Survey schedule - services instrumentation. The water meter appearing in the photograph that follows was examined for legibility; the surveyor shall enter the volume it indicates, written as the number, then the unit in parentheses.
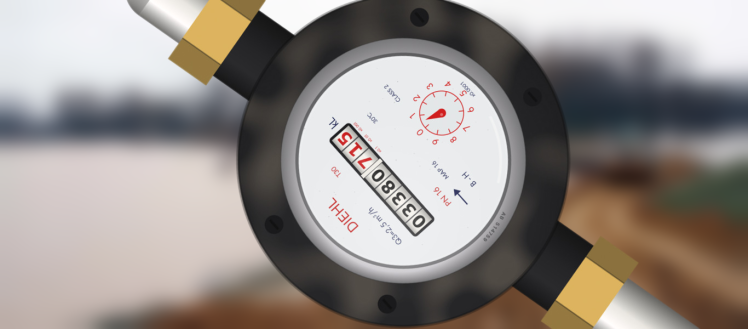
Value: 3380.7150 (kL)
